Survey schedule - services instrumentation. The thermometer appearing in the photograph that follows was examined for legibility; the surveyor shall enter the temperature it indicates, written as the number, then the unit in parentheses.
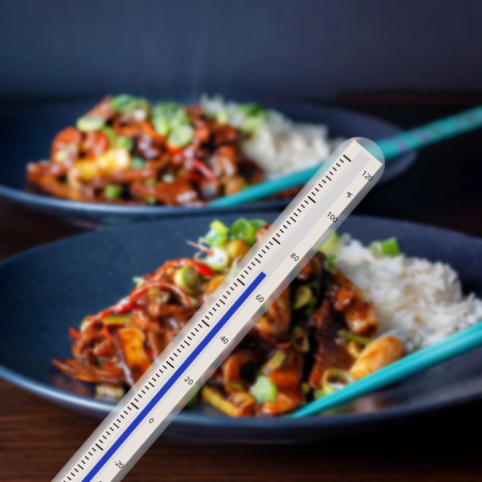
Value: 68 (°F)
